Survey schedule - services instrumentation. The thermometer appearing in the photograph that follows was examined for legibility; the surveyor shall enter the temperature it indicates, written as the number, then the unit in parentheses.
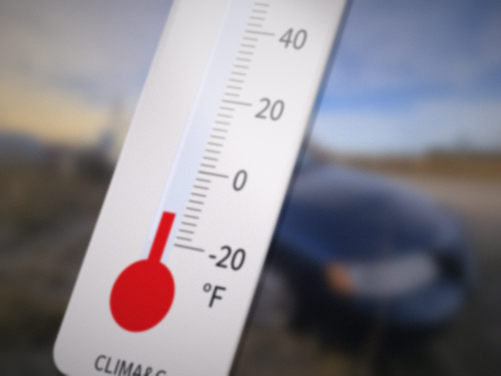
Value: -12 (°F)
